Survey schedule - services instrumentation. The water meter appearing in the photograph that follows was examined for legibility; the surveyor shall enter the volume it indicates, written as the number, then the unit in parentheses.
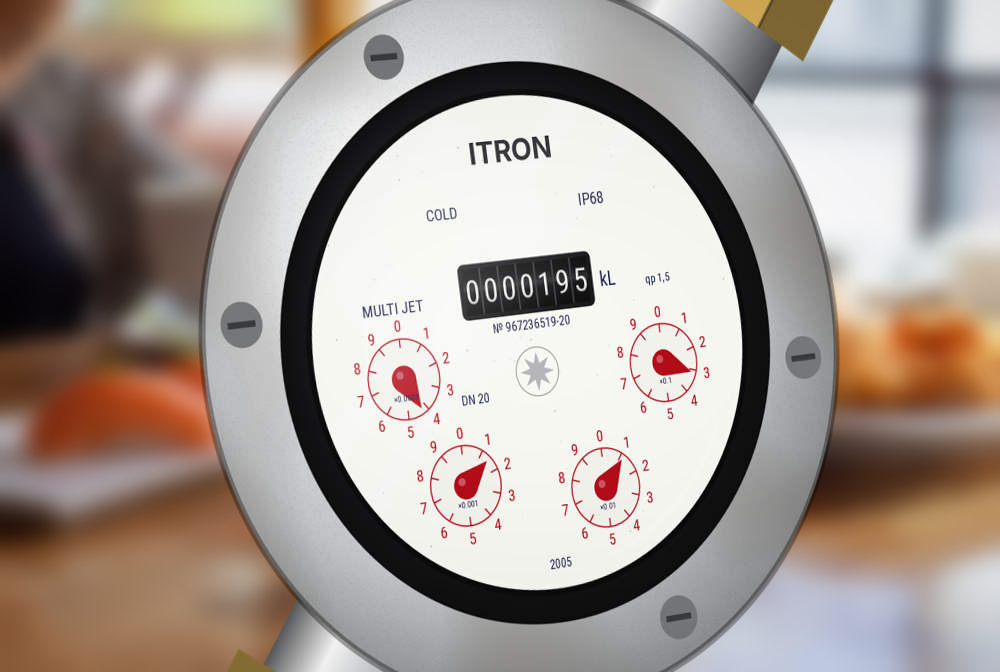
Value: 195.3114 (kL)
